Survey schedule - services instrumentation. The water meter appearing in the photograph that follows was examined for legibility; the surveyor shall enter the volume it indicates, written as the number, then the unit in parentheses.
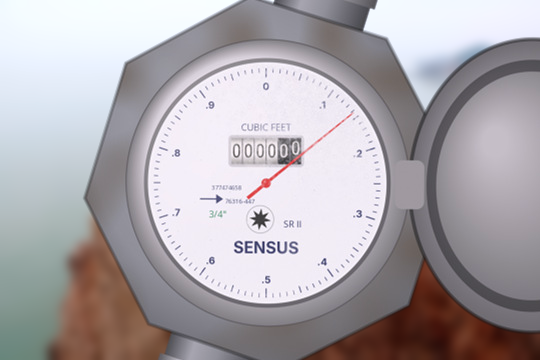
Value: 0.14 (ft³)
